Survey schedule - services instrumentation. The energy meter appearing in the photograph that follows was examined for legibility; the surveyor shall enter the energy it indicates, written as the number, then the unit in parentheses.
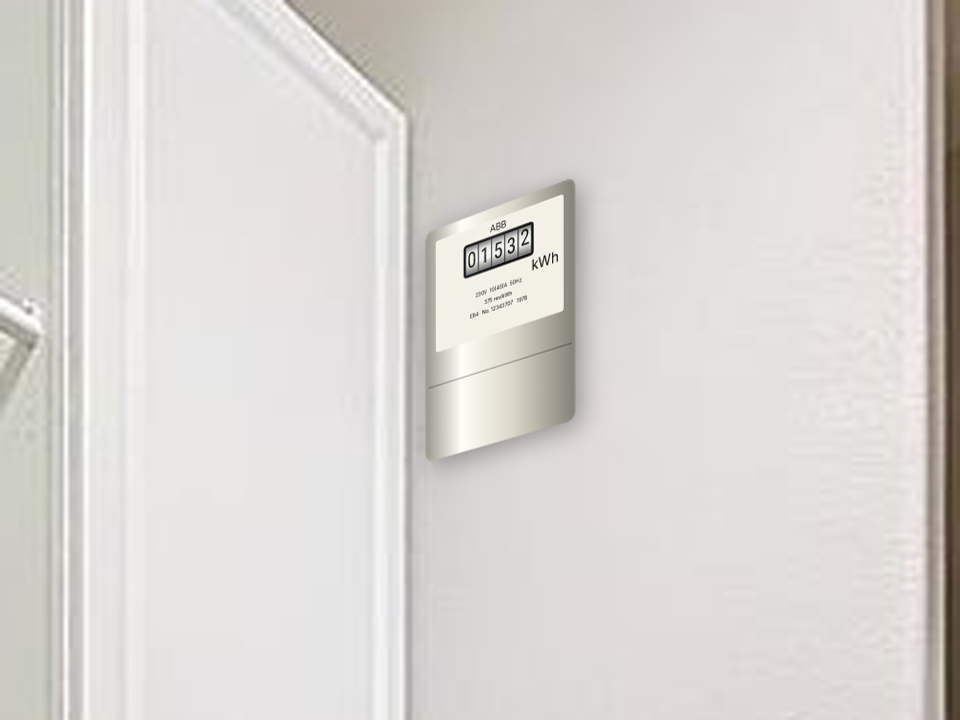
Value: 1532 (kWh)
